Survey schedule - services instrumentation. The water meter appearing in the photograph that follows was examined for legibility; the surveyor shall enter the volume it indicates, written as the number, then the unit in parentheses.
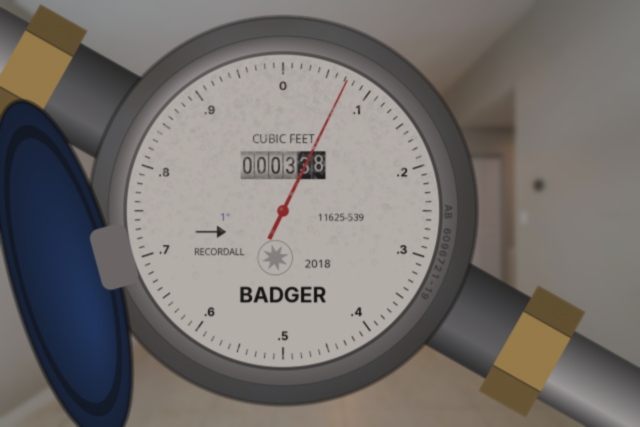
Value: 338.07 (ft³)
